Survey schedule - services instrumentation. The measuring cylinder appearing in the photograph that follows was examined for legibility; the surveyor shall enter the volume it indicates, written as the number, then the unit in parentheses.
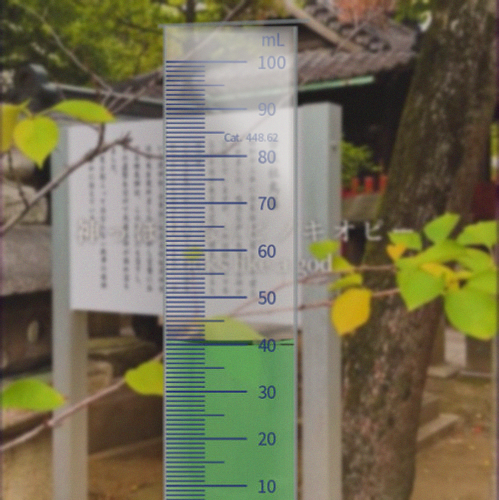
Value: 40 (mL)
